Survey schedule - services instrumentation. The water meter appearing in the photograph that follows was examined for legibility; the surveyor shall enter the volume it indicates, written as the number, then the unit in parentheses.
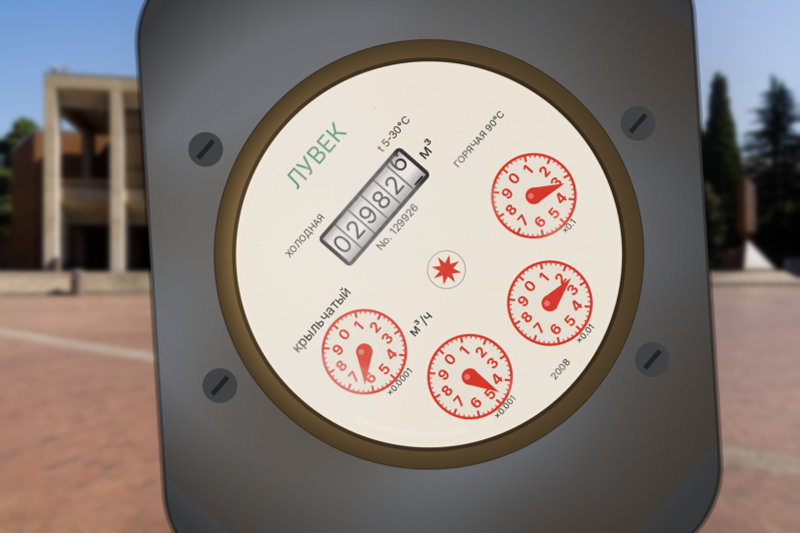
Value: 29826.3246 (m³)
